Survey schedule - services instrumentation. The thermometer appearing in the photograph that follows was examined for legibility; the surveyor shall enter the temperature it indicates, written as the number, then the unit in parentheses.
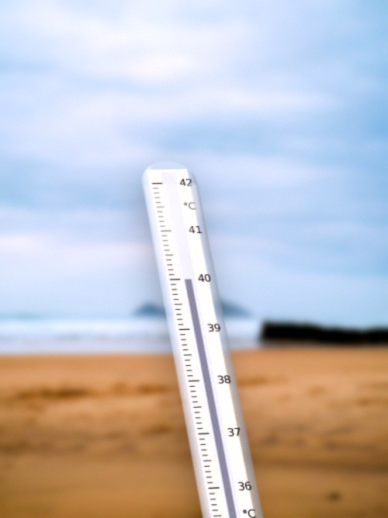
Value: 40 (°C)
